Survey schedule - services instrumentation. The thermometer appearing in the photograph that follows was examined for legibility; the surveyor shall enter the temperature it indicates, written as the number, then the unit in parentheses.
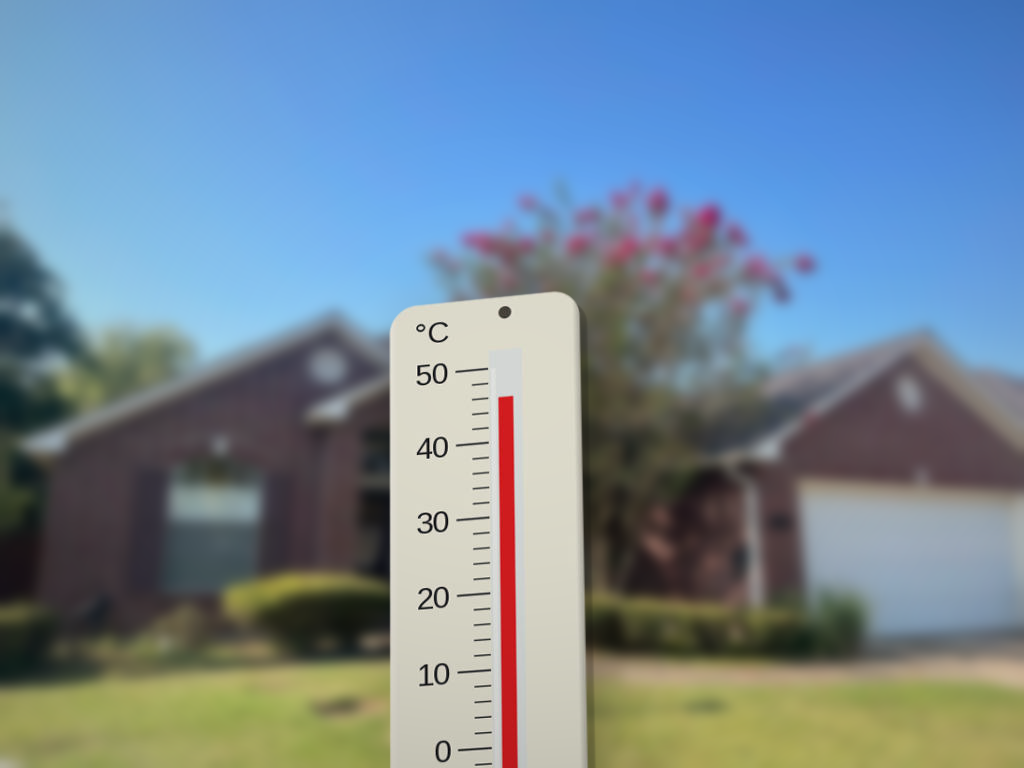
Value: 46 (°C)
